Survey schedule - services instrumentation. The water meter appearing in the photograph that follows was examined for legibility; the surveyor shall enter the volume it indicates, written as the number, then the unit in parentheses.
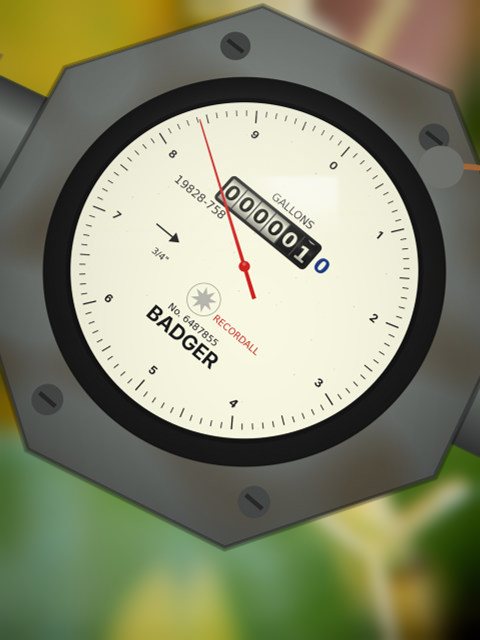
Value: 8.4 (gal)
